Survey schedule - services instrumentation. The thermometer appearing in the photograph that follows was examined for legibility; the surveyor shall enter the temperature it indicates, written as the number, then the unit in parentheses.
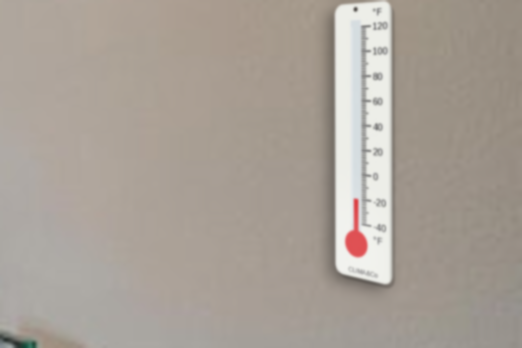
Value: -20 (°F)
